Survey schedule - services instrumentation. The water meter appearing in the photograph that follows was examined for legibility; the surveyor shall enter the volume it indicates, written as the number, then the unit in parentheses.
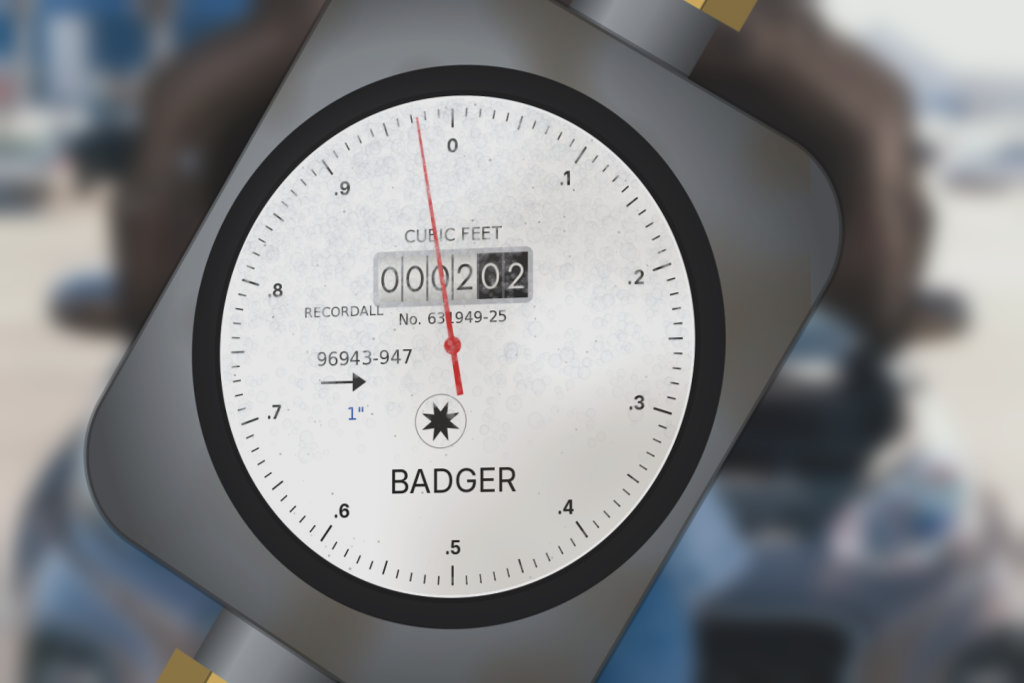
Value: 201.97 (ft³)
